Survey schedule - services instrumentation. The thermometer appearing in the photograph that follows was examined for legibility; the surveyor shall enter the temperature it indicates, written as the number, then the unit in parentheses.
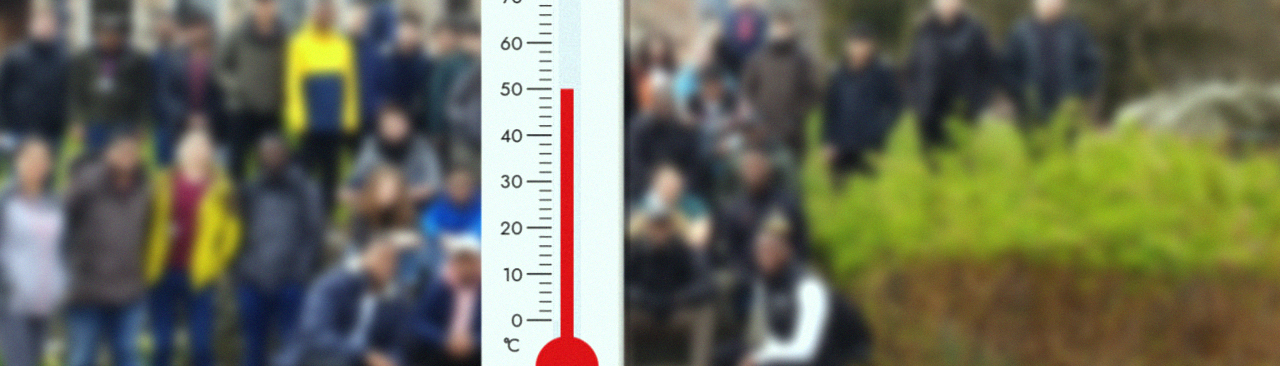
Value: 50 (°C)
